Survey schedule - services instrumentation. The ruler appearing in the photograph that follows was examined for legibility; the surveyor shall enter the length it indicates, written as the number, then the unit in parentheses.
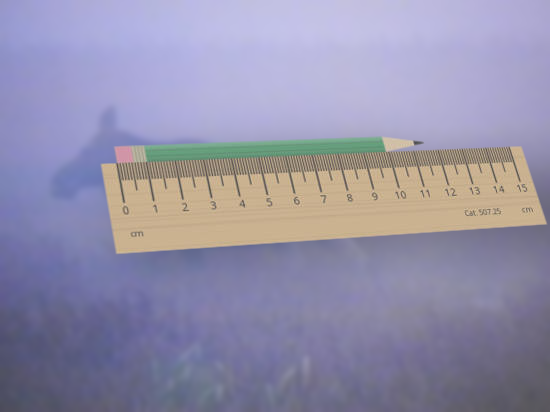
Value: 11.5 (cm)
